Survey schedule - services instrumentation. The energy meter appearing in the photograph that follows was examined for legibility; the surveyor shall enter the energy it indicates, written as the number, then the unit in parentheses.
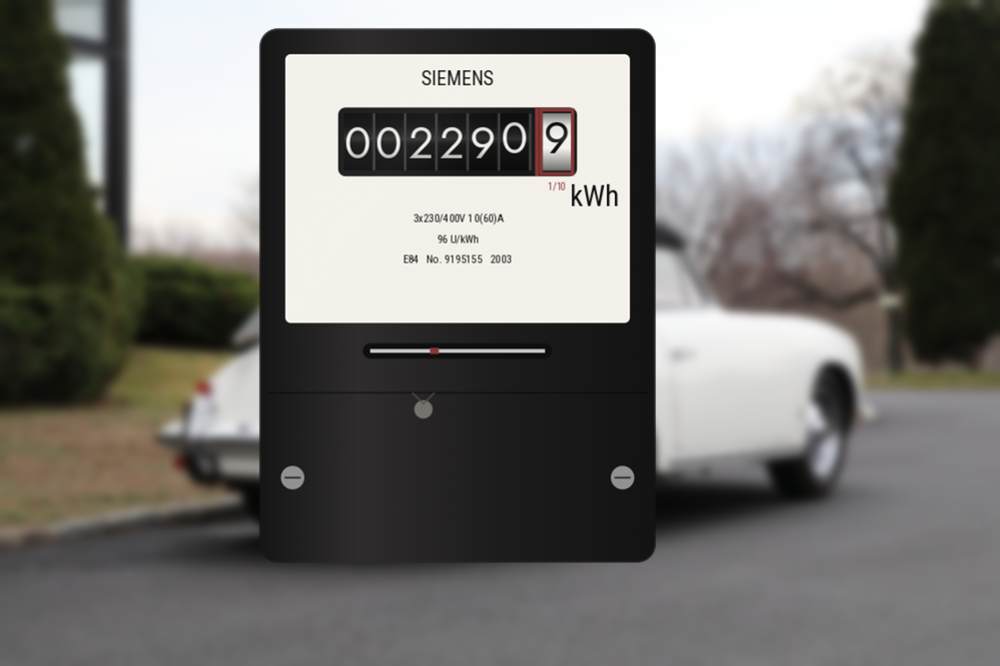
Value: 2290.9 (kWh)
